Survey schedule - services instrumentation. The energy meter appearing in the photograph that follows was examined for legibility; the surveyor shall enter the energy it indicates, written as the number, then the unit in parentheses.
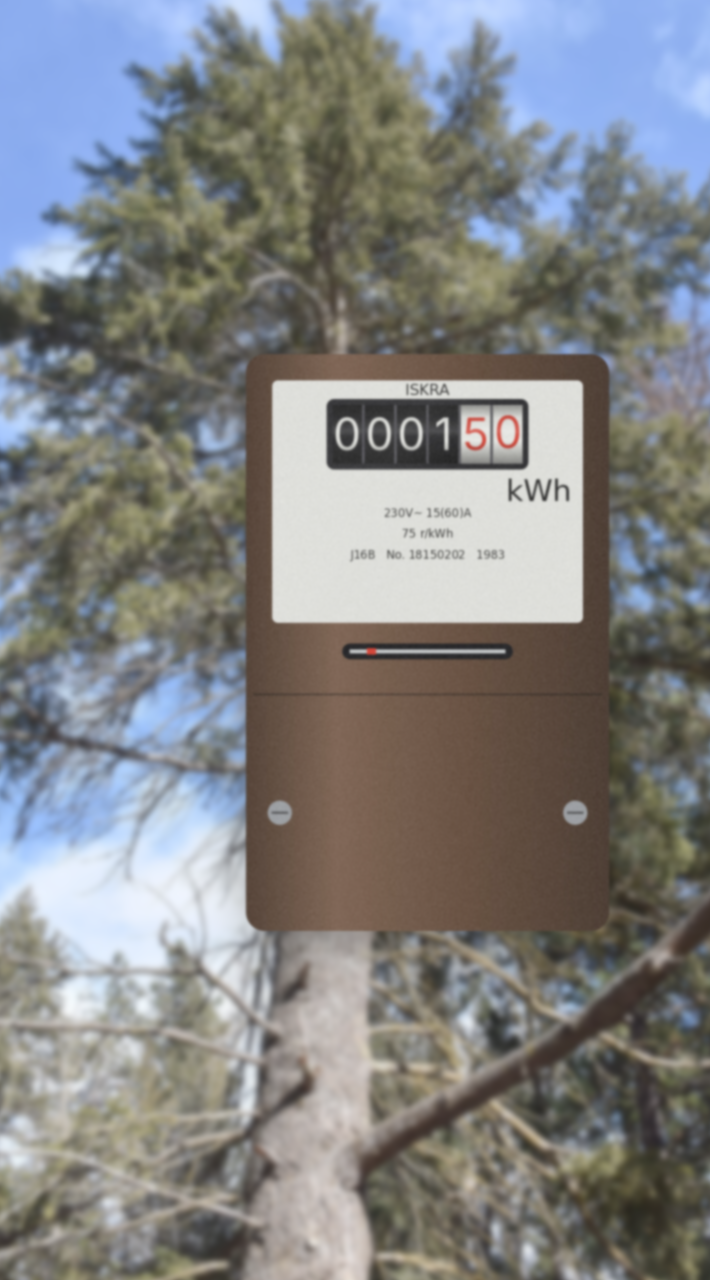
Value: 1.50 (kWh)
